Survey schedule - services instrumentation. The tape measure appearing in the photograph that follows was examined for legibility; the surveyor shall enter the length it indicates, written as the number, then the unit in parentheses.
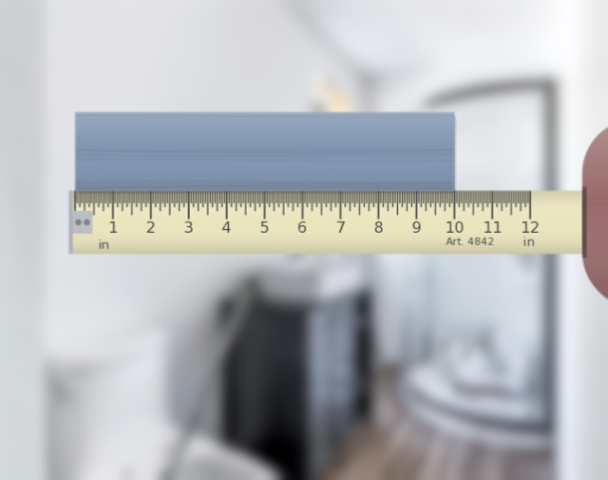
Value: 10 (in)
